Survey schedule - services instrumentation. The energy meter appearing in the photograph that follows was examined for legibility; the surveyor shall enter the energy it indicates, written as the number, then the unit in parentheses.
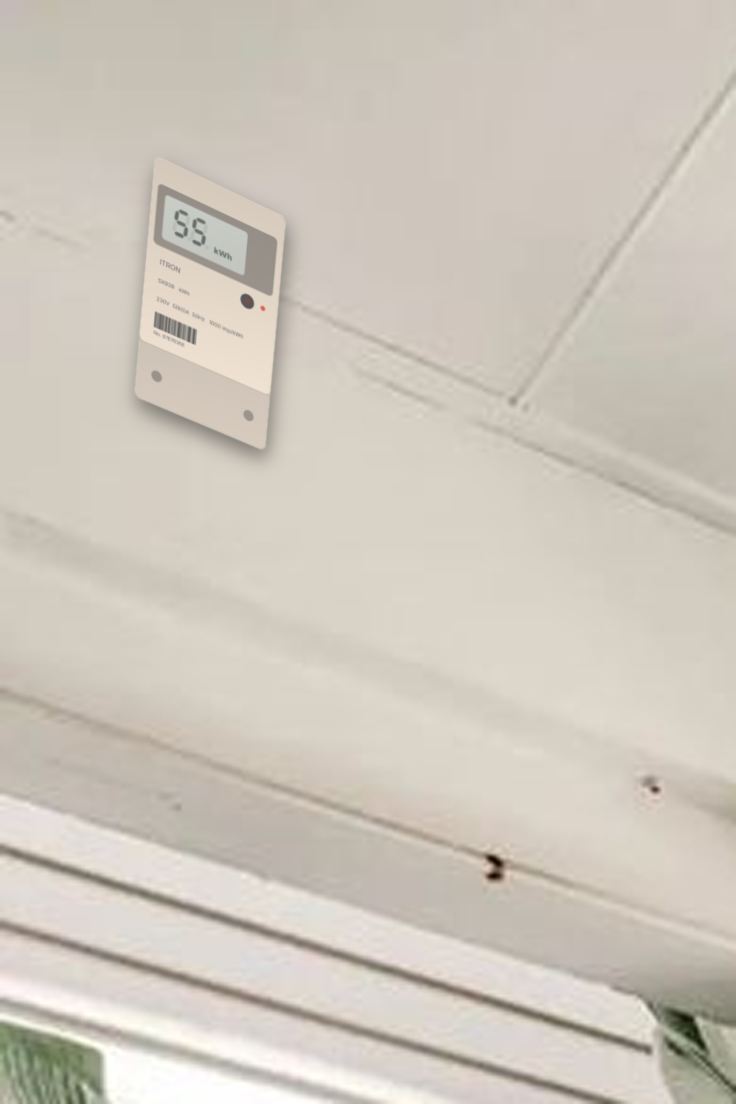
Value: 55 (kWh)
